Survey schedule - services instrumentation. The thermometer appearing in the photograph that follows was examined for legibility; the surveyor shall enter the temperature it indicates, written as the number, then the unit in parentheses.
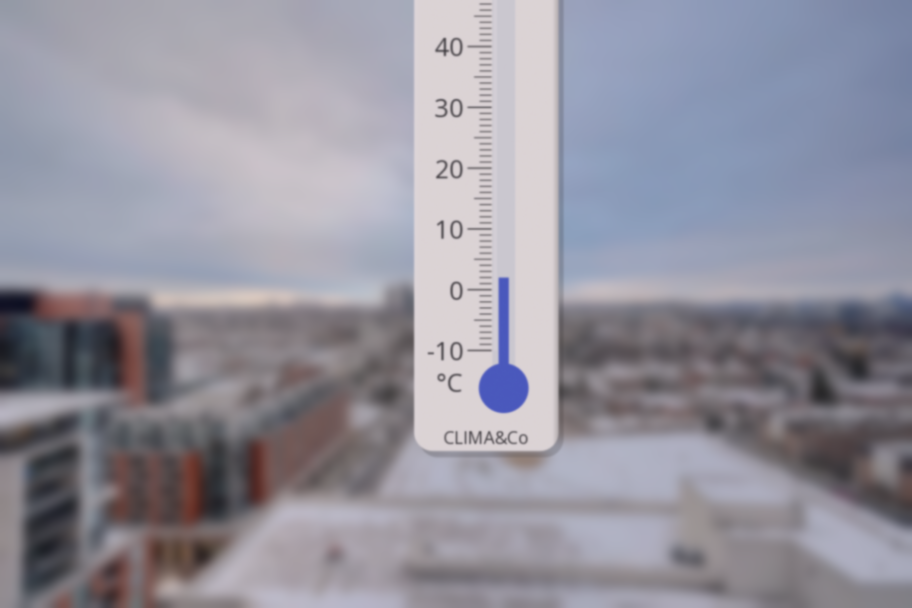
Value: 2 (°C)
